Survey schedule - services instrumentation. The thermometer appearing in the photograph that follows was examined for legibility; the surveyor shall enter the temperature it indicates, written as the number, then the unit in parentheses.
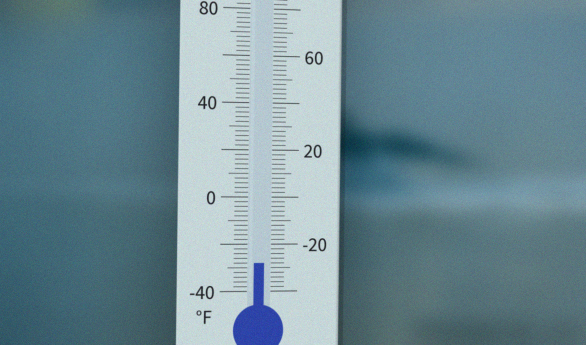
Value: -28 (°F)
